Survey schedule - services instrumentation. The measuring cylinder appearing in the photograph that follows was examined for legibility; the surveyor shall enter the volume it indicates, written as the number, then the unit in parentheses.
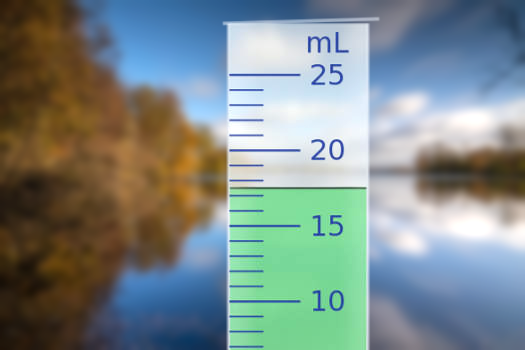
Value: 17.5 (mL)
